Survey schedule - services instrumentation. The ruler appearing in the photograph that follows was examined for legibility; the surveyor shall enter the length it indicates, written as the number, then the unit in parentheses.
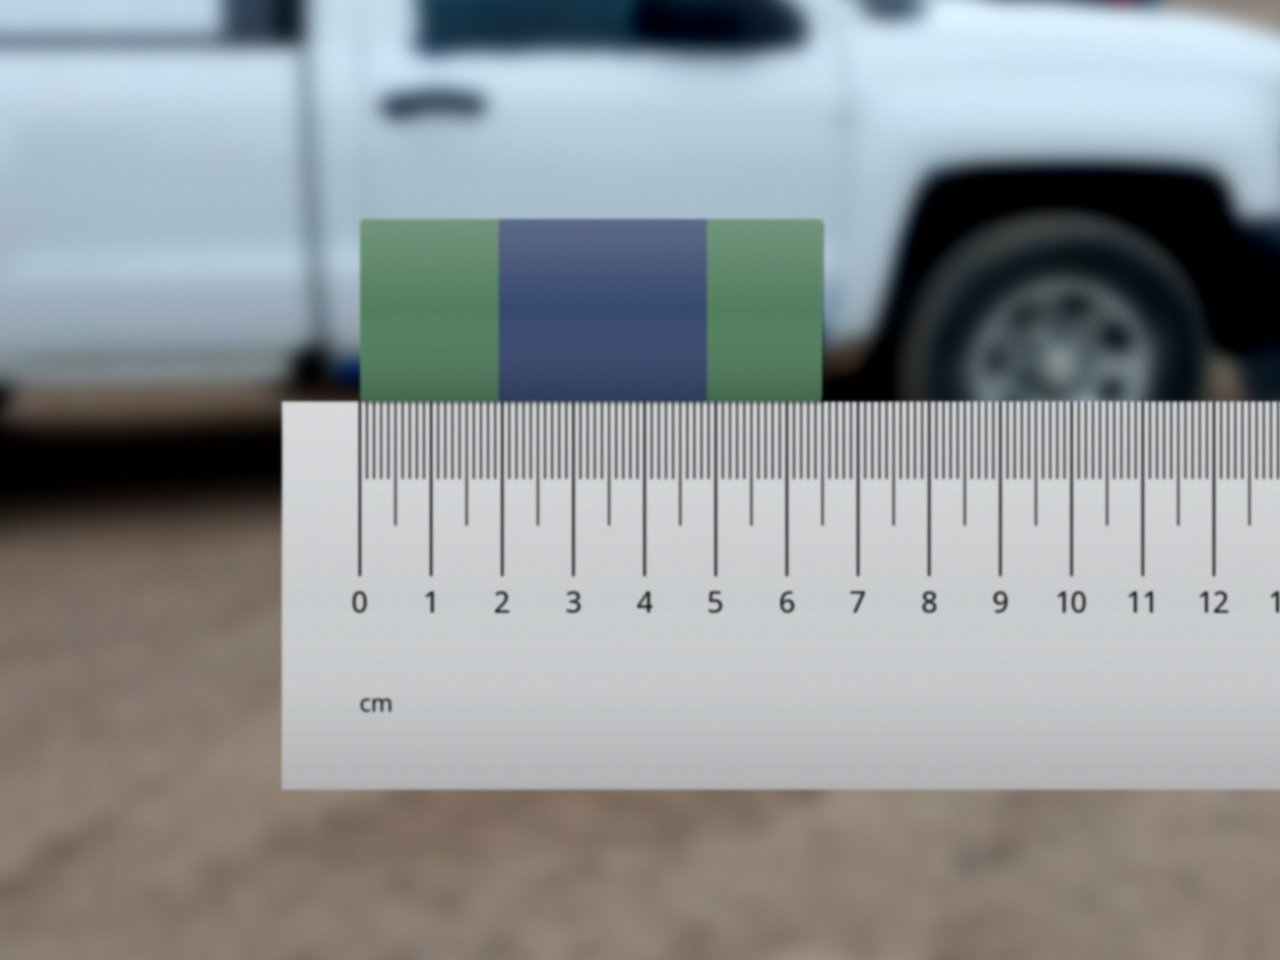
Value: 6.5 (cm)
